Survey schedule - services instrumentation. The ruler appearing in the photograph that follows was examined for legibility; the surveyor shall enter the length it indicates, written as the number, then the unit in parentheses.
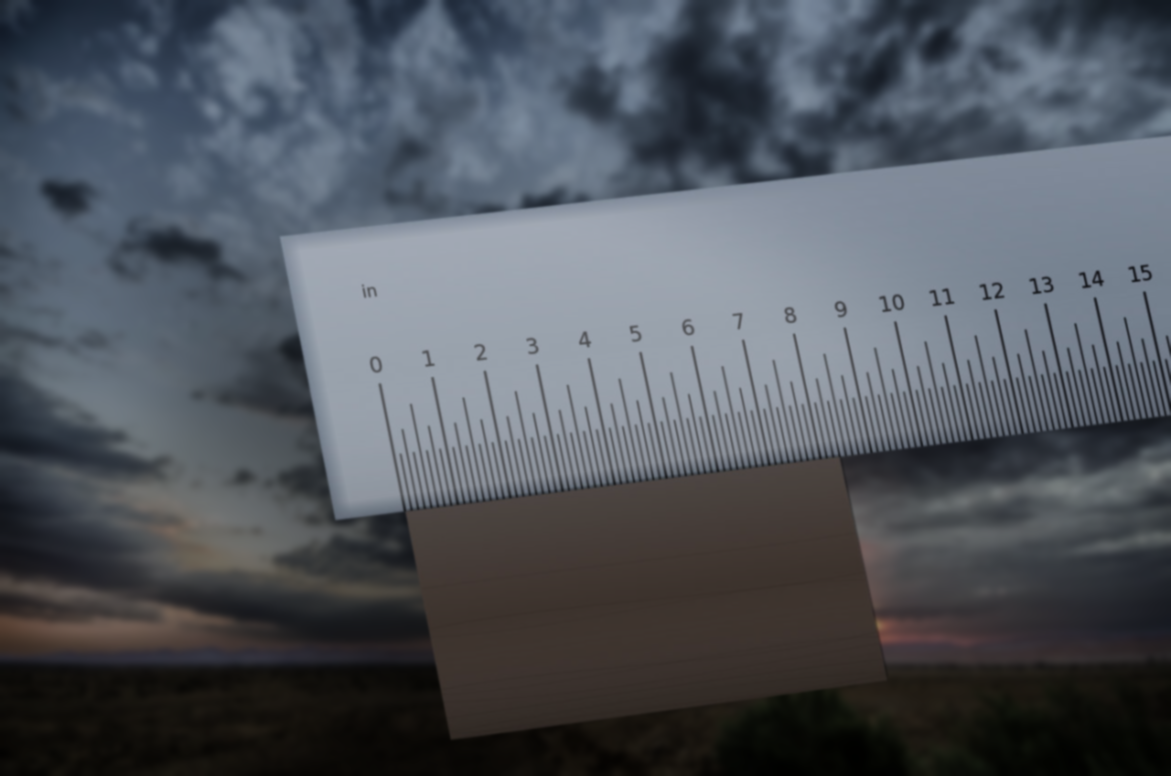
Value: 8.375 (in)
